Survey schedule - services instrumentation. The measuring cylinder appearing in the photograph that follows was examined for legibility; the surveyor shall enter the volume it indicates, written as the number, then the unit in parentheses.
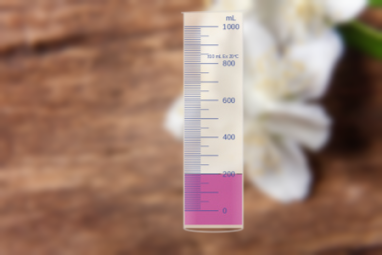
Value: 200 (mL)
